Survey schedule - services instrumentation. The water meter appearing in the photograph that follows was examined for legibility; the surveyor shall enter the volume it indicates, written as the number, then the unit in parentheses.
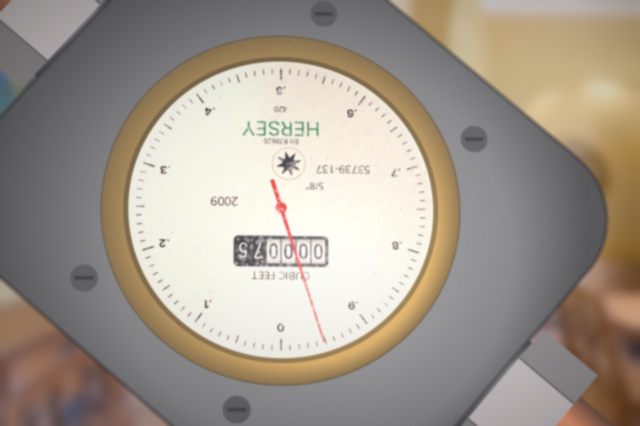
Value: 74.95 (ft³)
